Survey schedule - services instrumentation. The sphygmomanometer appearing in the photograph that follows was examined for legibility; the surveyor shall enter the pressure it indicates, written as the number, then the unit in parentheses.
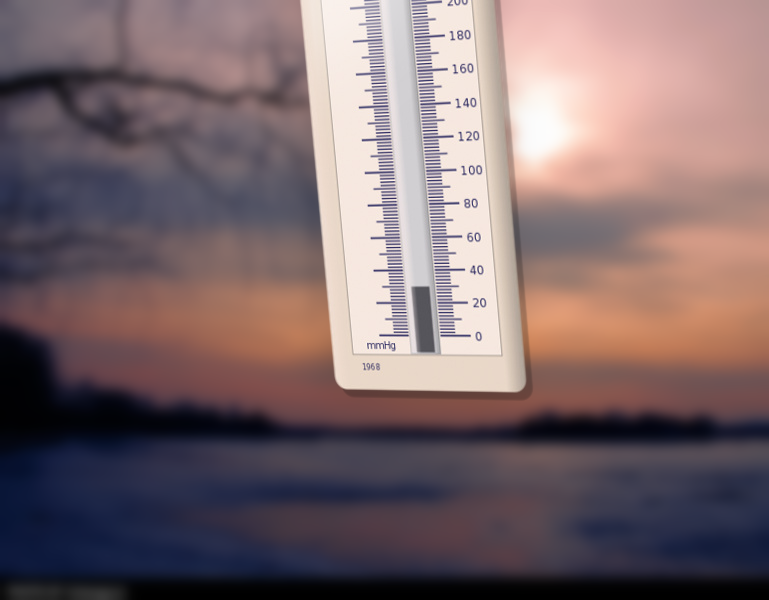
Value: 30 (mmHg)
